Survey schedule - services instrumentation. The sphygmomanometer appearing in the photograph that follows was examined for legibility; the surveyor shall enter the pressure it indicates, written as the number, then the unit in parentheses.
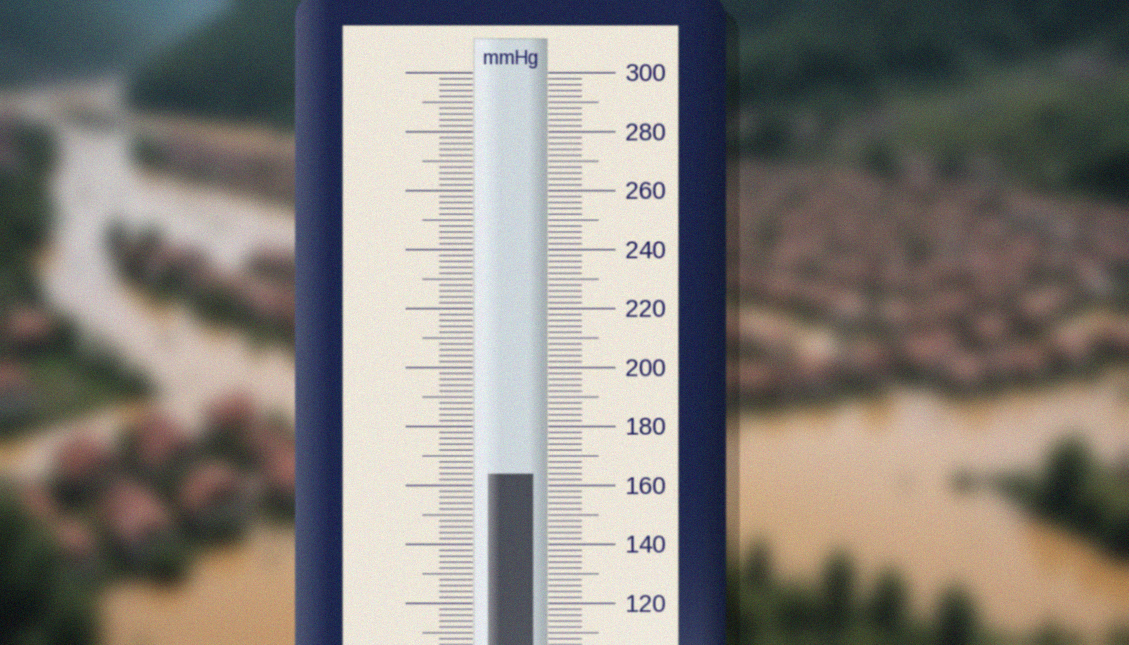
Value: 164 (mmHg)
